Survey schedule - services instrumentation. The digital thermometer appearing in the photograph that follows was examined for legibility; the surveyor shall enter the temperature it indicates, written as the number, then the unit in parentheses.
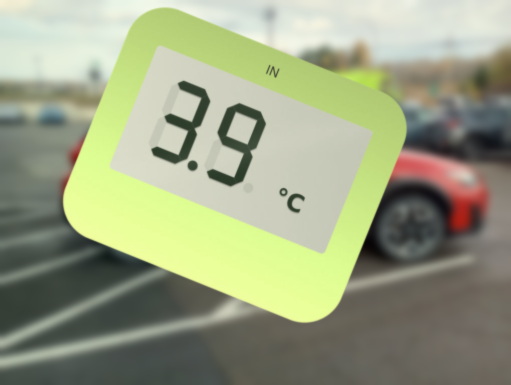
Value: 3.9 (°C)
